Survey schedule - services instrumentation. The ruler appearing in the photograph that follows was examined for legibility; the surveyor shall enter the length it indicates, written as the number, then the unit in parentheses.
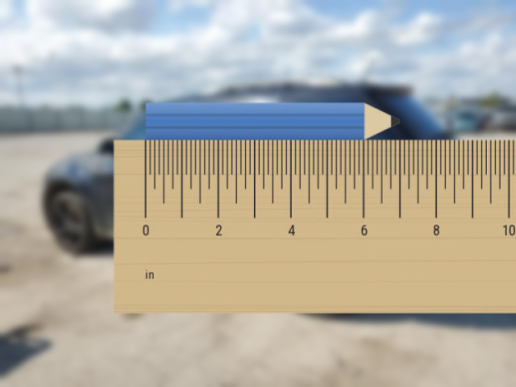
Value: 7 (in)
